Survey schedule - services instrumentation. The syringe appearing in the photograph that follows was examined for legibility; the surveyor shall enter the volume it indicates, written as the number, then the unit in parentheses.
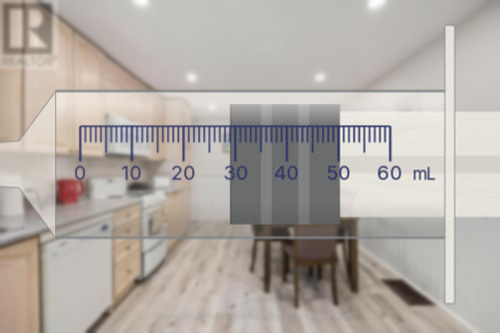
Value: 29 (mL)
